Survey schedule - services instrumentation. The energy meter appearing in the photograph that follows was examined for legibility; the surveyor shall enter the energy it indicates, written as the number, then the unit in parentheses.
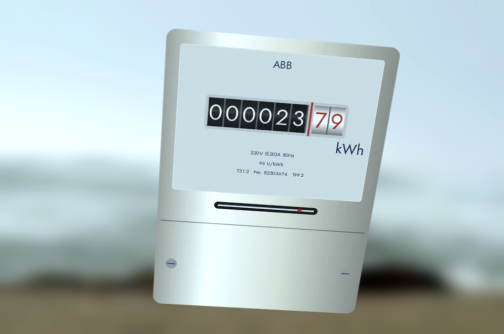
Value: 23.79 (kWh)
